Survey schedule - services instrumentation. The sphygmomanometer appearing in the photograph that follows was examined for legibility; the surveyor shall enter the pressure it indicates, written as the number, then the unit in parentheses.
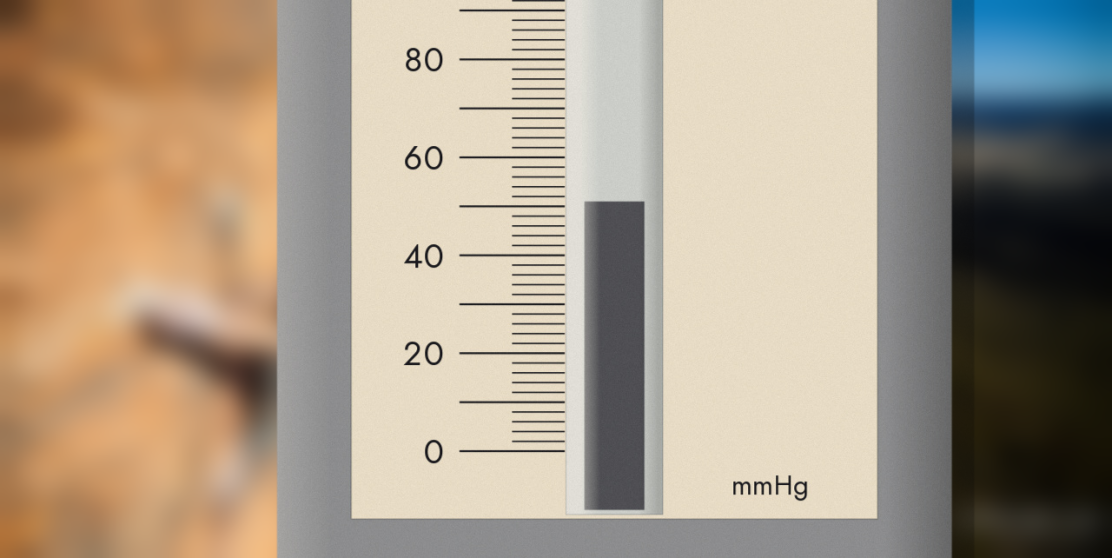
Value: 51 (mmHg)
